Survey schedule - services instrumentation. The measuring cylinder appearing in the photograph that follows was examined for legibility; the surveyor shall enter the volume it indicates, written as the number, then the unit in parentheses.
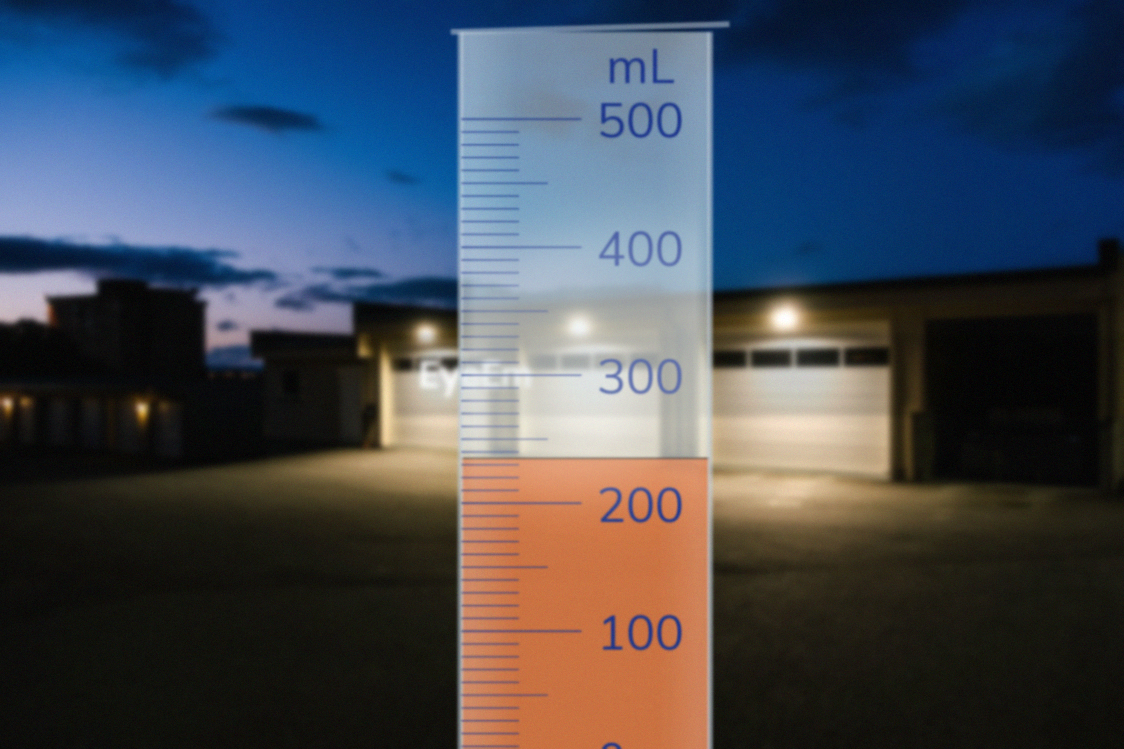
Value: 235 (mL)
